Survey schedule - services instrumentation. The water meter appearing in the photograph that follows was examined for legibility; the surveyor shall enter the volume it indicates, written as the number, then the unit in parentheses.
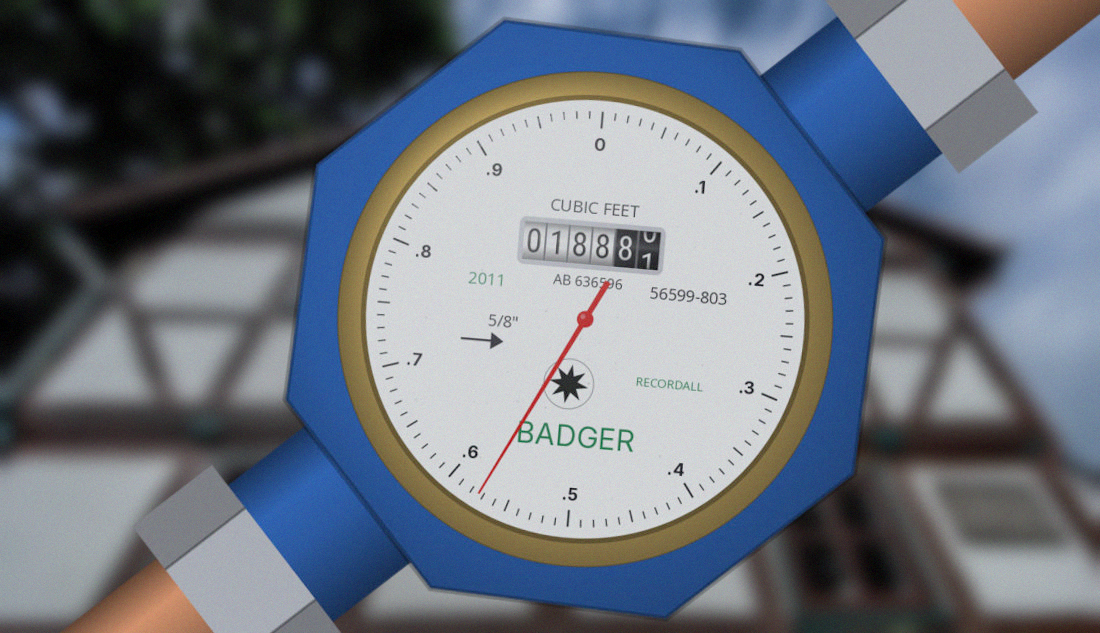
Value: 18880.57 (ft³)
